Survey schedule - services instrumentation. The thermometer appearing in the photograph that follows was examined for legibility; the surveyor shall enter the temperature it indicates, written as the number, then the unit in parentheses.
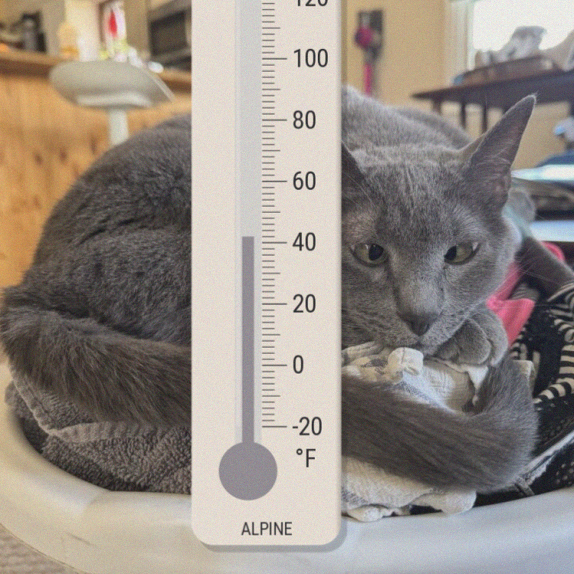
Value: 42 (°F)
